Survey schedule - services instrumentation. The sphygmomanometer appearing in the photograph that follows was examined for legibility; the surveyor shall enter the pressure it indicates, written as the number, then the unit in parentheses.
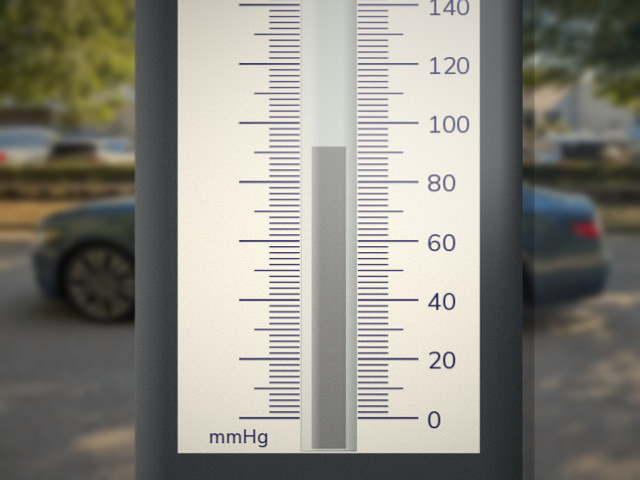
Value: 92 (mmHg)
